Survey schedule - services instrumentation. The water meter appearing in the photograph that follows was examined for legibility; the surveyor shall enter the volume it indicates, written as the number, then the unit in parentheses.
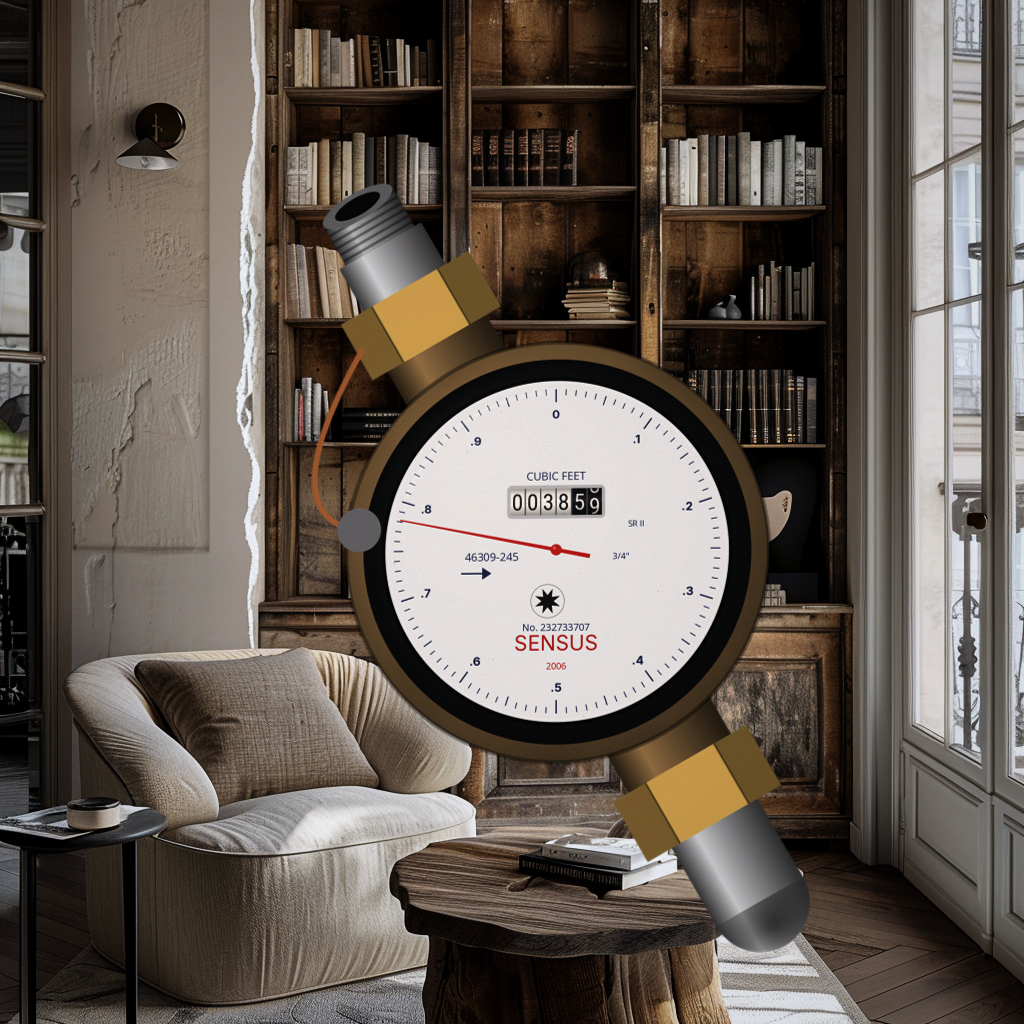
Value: 3858.78 (ft³)
